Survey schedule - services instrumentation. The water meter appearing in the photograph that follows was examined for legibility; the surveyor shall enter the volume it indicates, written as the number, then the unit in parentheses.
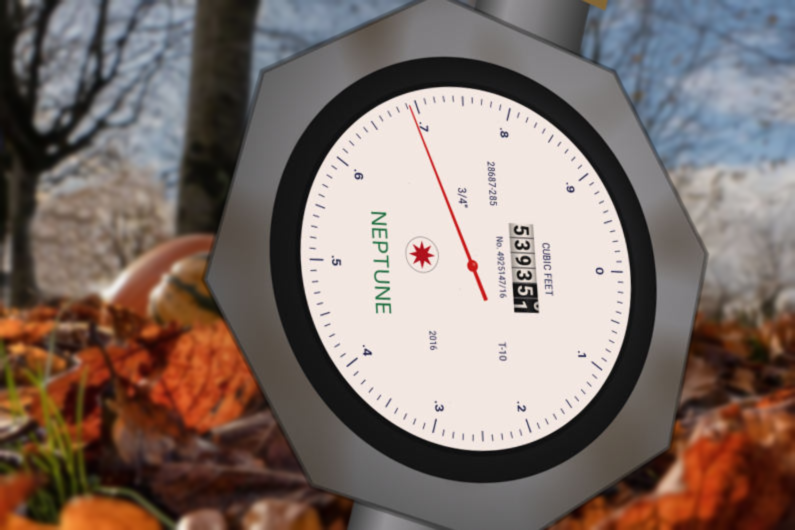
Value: 539350.69 (ft³)
